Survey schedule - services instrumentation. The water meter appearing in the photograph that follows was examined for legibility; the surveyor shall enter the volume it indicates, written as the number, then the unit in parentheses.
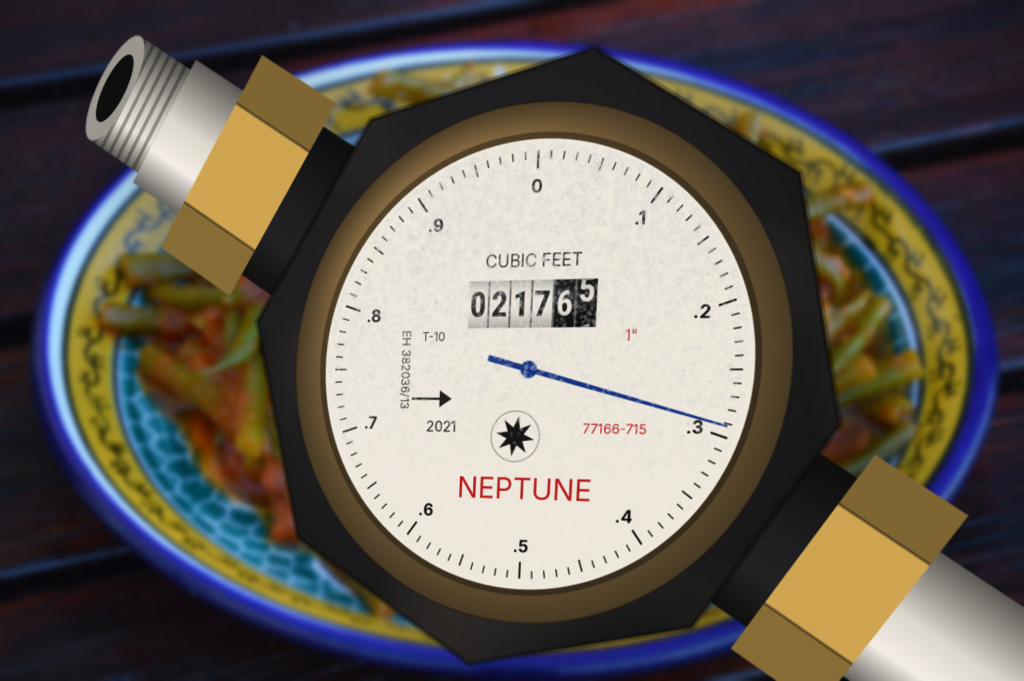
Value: 21765.29 (ft³)
